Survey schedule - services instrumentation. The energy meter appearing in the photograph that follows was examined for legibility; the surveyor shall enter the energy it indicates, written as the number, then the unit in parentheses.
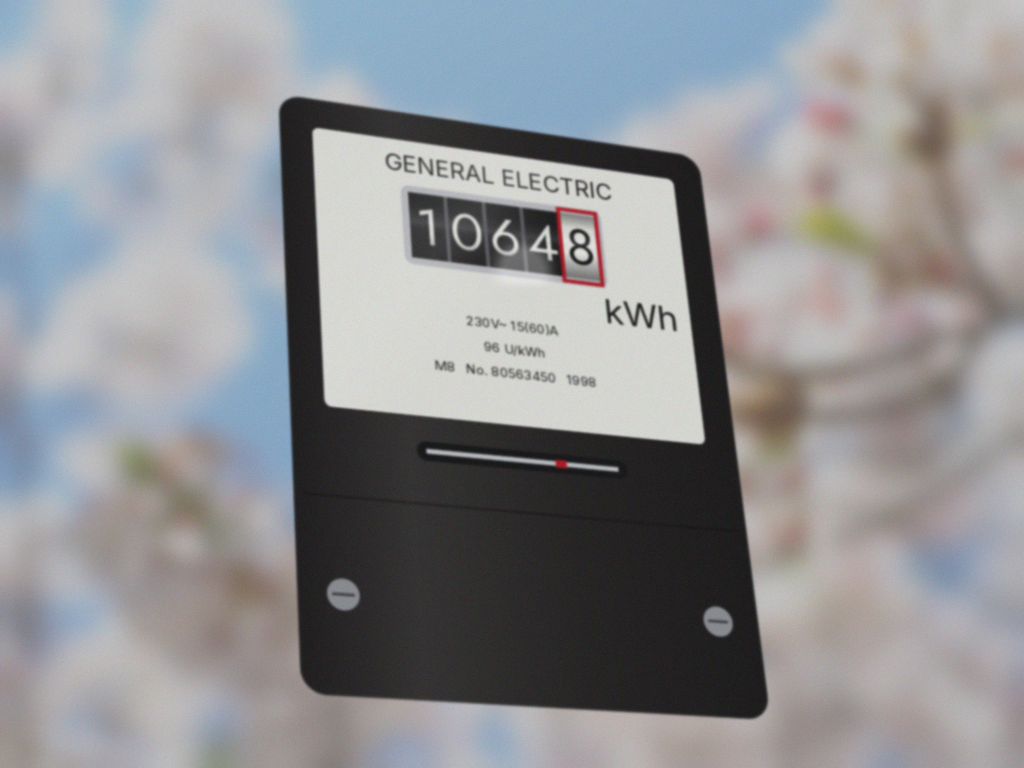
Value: 1064.8 (kWh)
